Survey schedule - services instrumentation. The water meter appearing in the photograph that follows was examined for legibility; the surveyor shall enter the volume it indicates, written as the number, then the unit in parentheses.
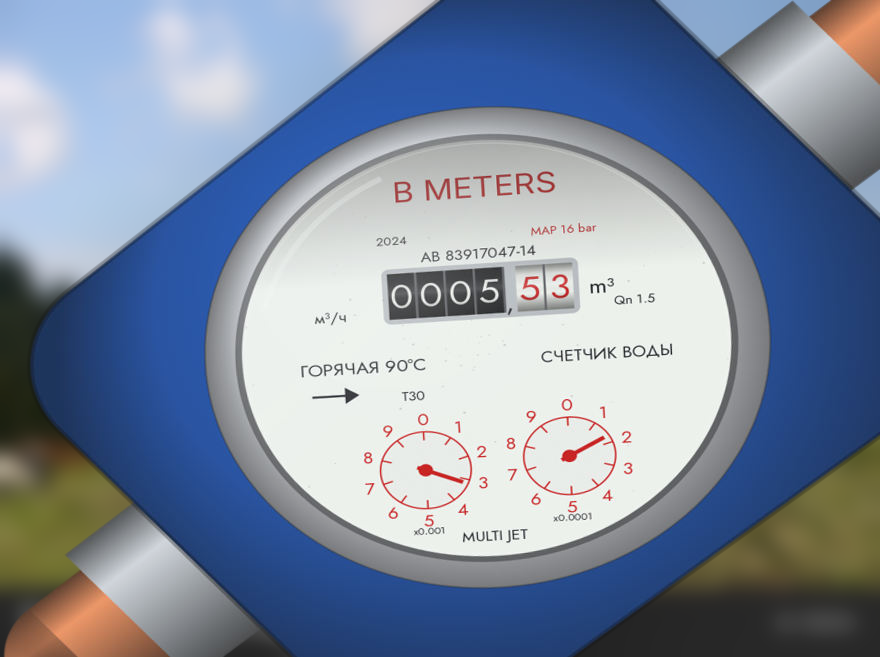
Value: 5.5331 (m³)
